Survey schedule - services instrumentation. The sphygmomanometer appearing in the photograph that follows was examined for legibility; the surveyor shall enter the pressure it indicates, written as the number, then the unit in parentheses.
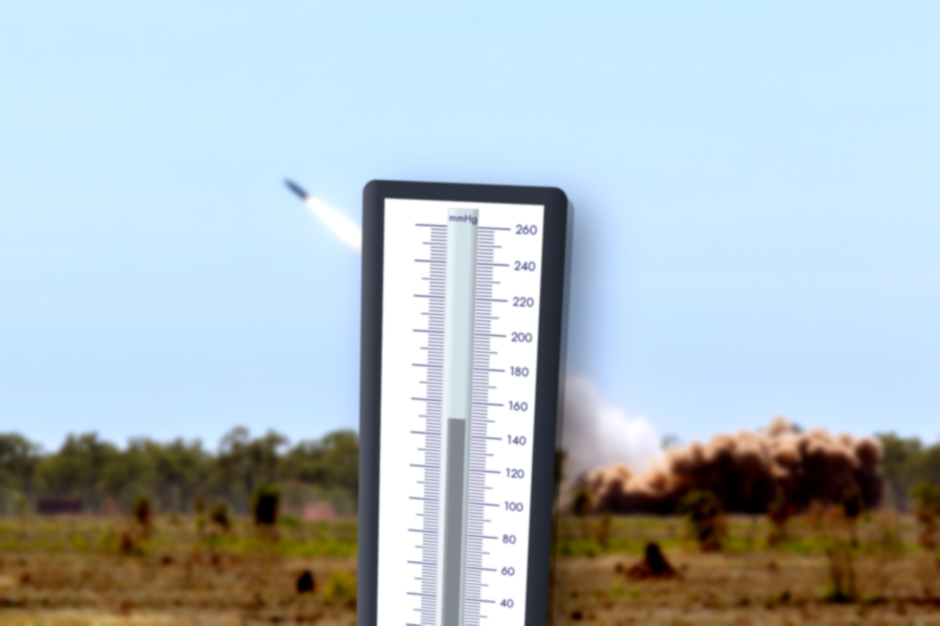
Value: 150 (mmHg)
